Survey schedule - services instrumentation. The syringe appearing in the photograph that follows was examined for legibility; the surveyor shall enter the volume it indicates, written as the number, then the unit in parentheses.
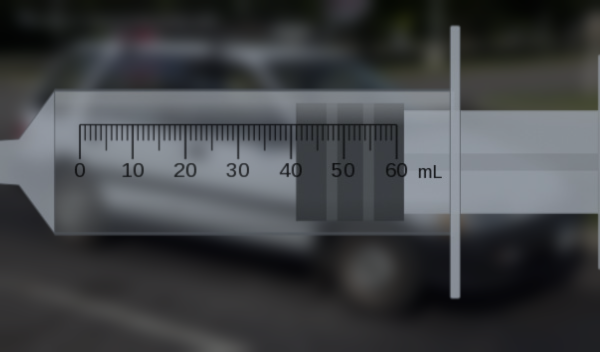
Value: 41 (mL)
